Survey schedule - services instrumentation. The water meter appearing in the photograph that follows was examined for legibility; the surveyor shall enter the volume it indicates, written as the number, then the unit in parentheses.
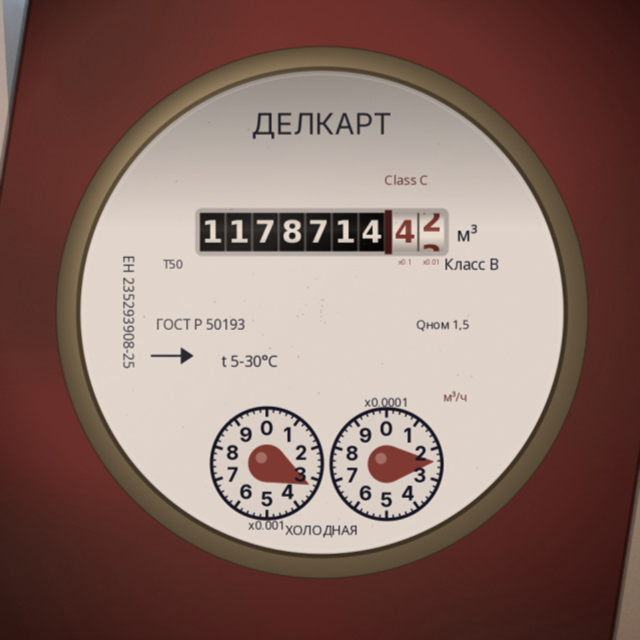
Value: 1178714.4232 (m³)
